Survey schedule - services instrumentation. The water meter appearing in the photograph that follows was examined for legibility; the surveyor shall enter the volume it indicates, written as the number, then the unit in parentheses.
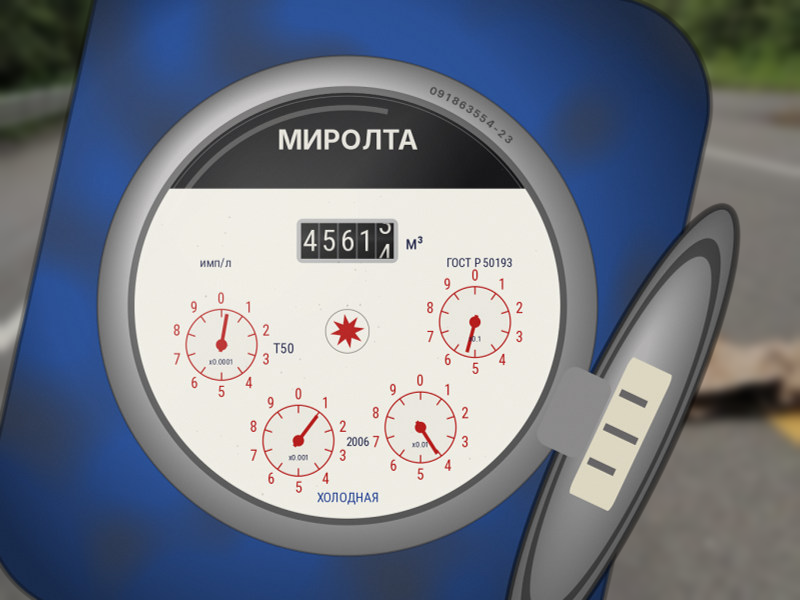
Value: 45613.5410 (m³)
